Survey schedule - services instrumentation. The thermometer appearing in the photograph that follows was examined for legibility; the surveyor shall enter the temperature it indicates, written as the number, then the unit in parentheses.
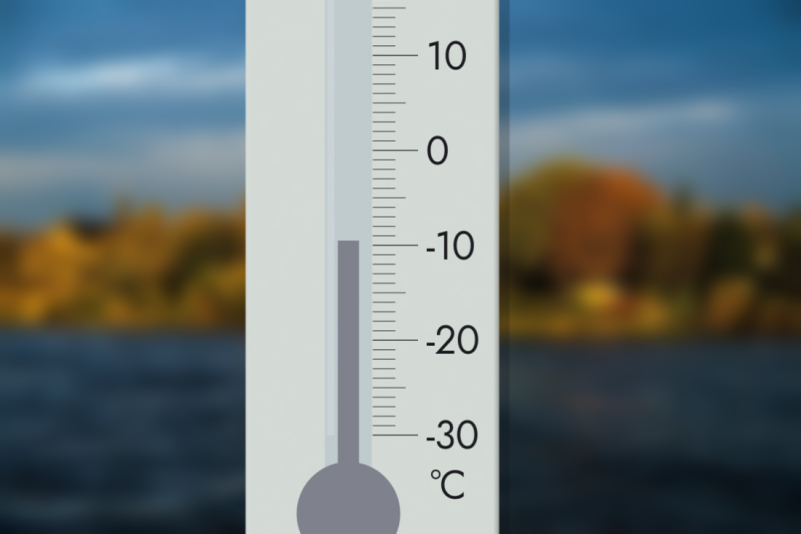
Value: -9.5 (°C)
